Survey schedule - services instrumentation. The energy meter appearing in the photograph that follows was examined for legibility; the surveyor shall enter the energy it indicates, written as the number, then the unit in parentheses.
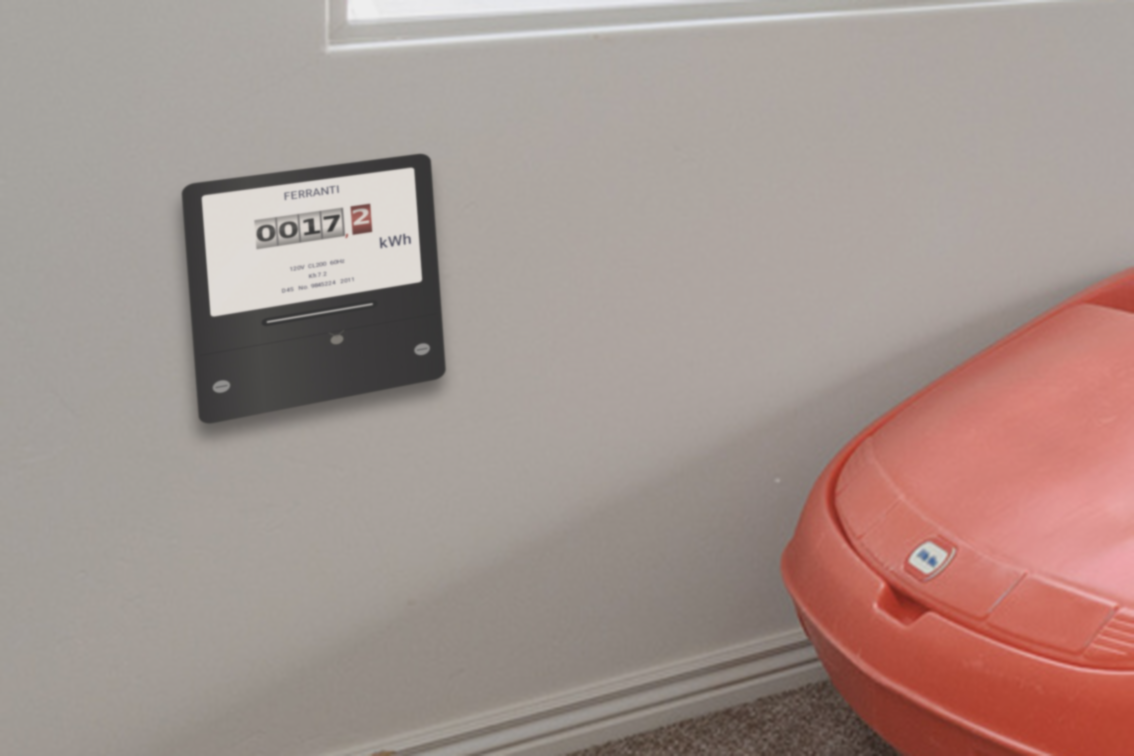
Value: 17.2 (kWh)
